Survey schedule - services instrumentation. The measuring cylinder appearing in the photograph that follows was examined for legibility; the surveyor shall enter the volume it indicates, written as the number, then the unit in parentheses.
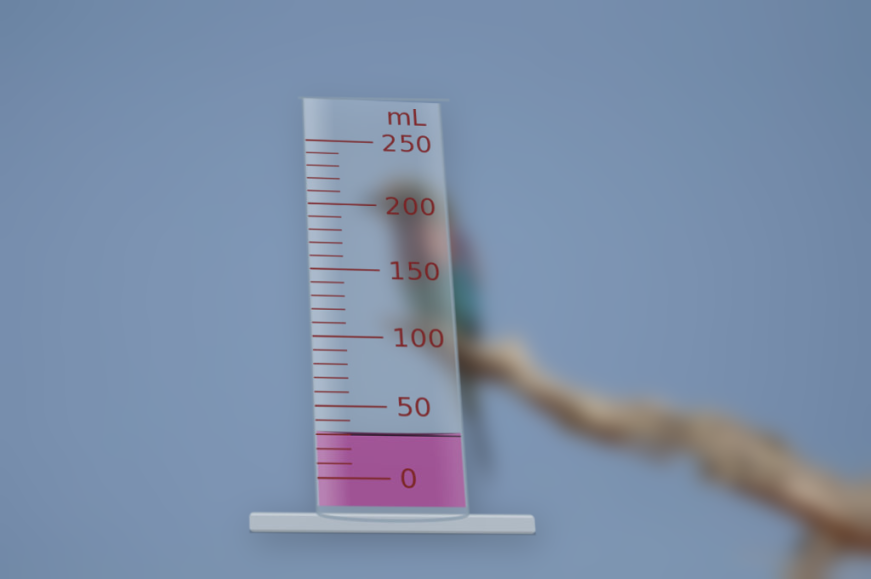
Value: 30 (mL)
